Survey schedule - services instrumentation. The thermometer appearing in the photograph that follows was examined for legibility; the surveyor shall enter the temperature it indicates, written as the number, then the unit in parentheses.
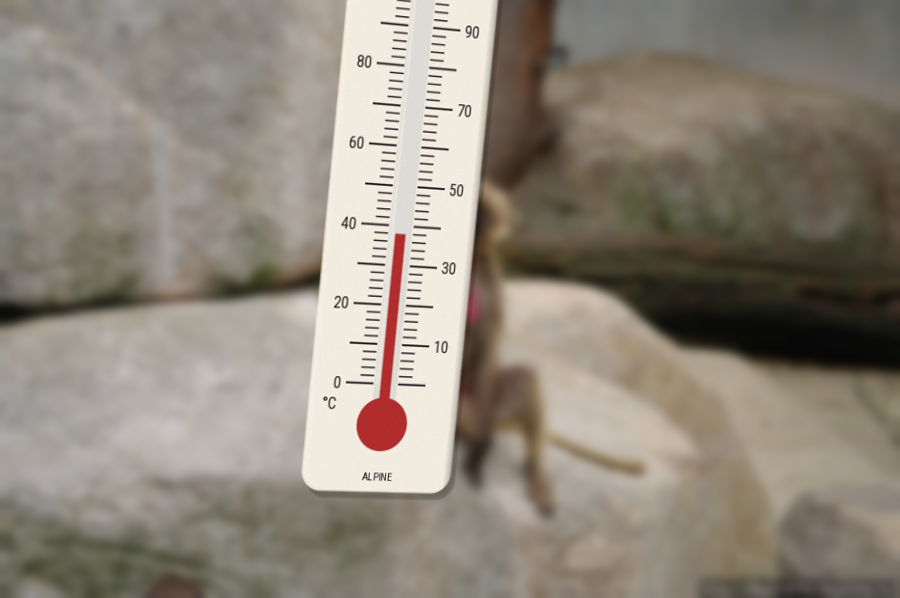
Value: 38 (°C)
